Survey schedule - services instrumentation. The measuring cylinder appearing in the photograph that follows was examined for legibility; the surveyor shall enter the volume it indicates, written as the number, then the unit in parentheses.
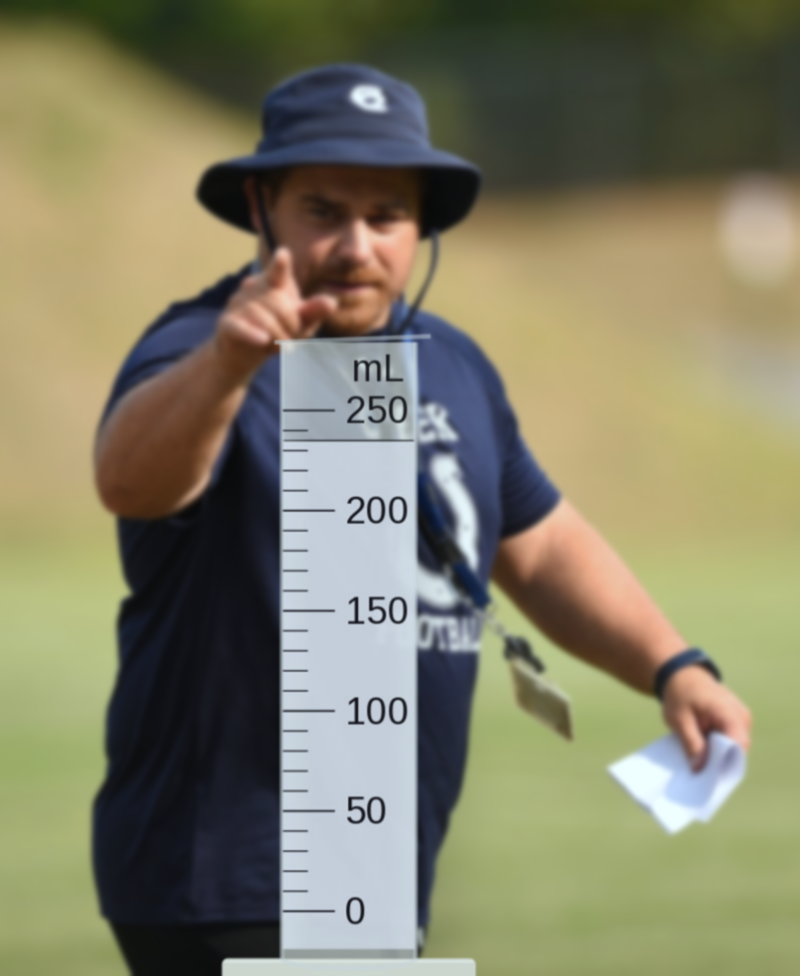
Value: 235 (mL)
